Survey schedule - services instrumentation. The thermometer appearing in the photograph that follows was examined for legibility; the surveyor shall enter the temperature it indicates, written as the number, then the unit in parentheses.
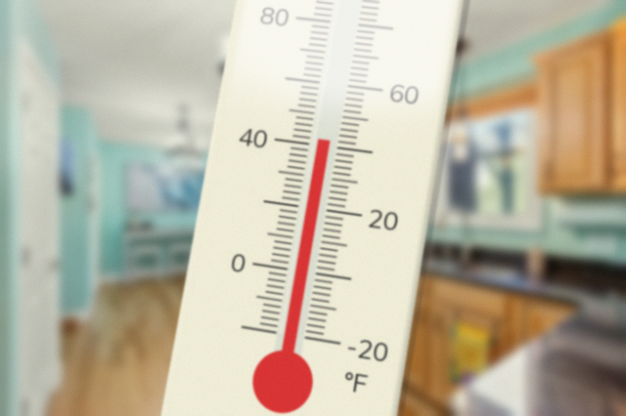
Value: 42 (°F)
